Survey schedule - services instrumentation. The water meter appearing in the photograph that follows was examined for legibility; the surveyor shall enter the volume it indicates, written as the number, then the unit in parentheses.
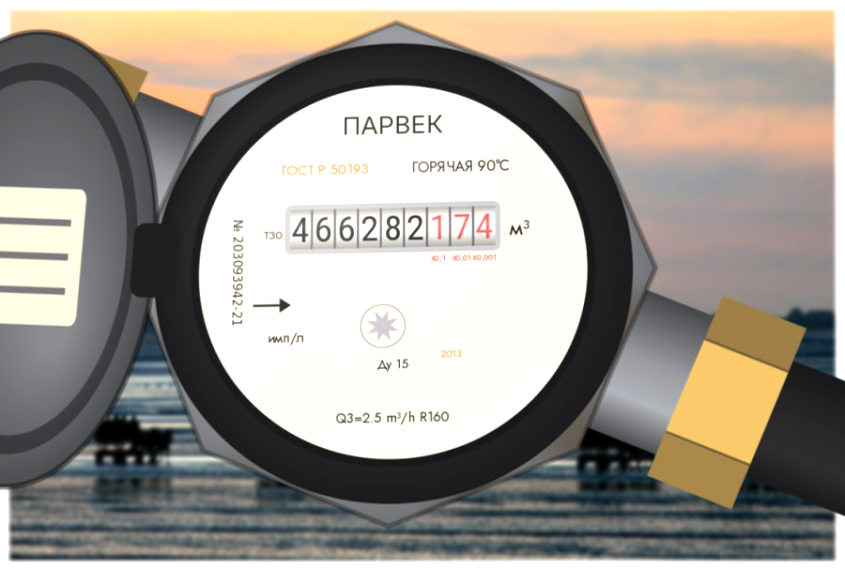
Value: 466282.174 (m³)
